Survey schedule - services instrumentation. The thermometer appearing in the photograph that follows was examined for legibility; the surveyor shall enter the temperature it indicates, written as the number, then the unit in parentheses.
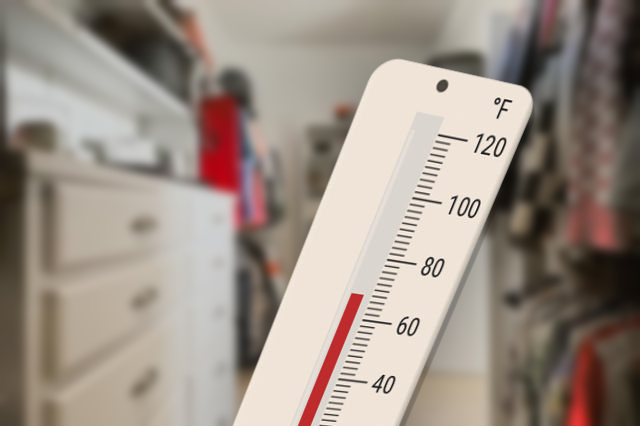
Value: 68 (°F)
